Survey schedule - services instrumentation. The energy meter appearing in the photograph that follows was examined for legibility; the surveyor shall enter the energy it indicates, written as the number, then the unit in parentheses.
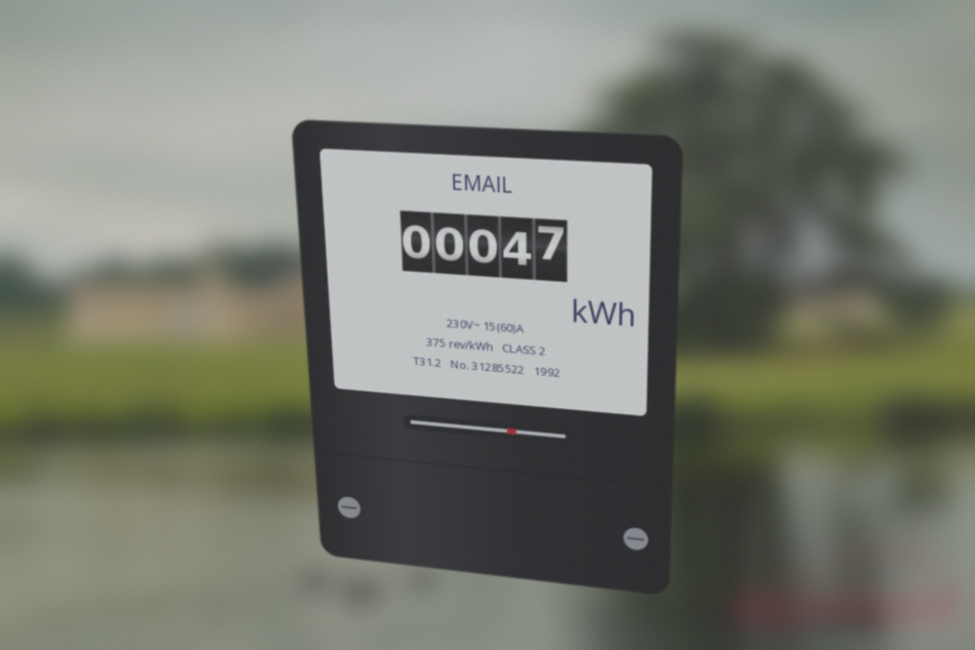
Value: 47 (kWh)
